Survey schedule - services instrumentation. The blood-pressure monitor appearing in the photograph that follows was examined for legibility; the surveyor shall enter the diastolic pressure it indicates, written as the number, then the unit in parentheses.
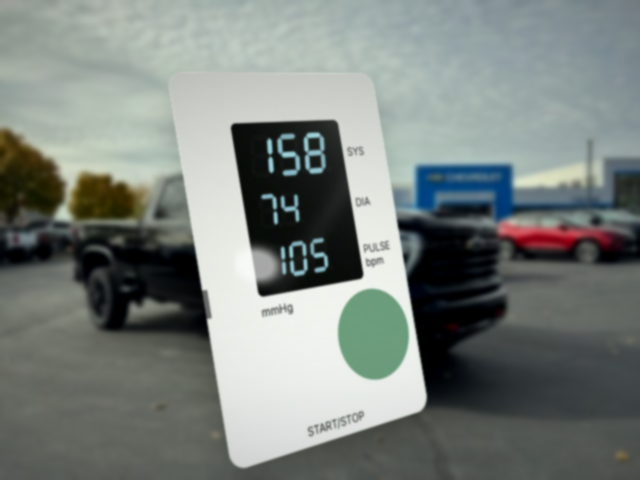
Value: 74 (mmHg)
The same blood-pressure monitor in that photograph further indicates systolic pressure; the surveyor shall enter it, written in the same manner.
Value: 158 (mmHg)
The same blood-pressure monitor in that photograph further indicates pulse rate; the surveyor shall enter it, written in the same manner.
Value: 105 (bpm)
